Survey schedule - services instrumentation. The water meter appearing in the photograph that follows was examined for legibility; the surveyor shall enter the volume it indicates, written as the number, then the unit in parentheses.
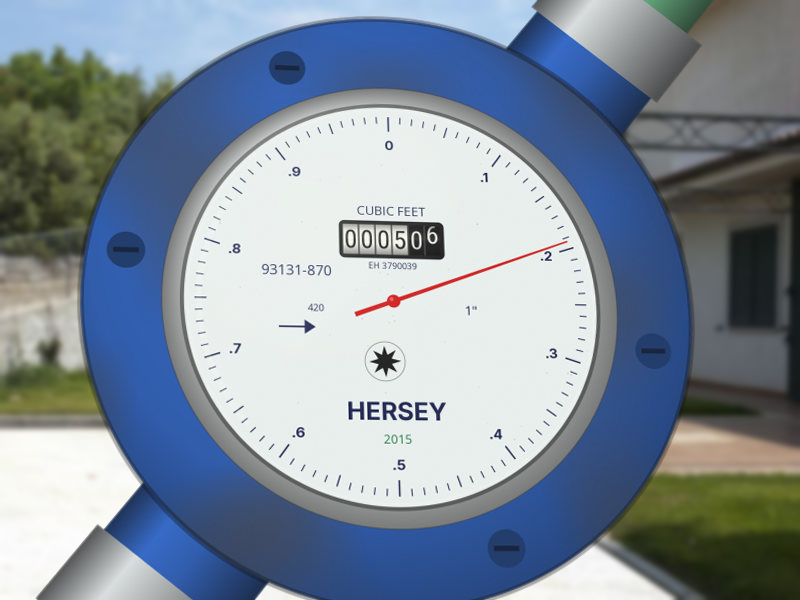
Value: 506.19 (ft³)
